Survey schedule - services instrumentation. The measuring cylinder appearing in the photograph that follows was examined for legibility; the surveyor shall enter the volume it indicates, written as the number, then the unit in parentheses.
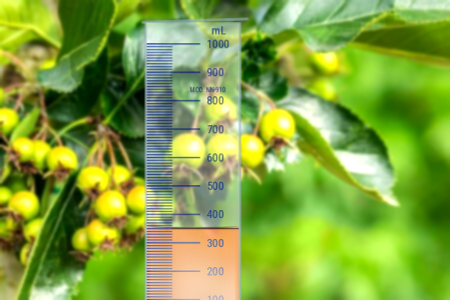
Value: 350 (mL)
